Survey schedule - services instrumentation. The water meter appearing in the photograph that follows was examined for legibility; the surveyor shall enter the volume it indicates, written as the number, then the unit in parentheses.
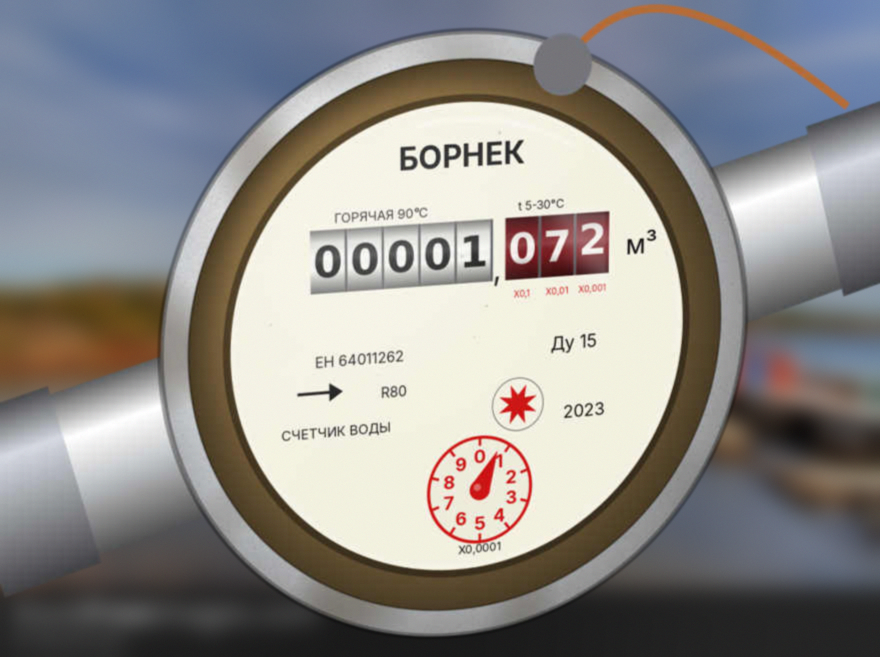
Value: 1.0720 (m³)
